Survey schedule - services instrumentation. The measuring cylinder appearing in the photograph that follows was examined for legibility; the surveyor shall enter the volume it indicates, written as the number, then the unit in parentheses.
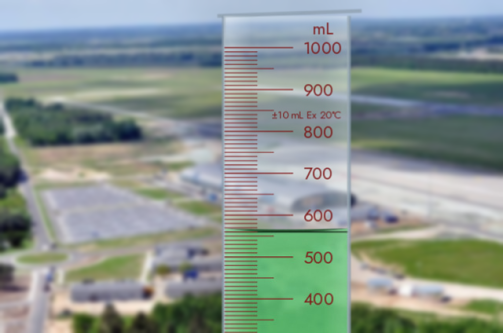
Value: 560 (mL)
